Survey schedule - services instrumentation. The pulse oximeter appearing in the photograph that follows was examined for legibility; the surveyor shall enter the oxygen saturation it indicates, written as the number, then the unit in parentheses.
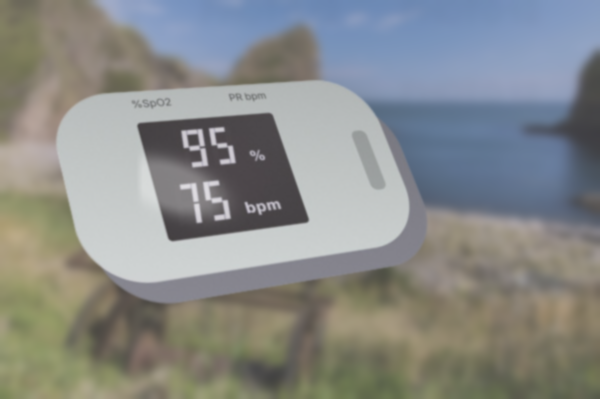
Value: 95 (%)
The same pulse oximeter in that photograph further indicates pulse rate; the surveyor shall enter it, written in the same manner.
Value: 75 (bpm)
